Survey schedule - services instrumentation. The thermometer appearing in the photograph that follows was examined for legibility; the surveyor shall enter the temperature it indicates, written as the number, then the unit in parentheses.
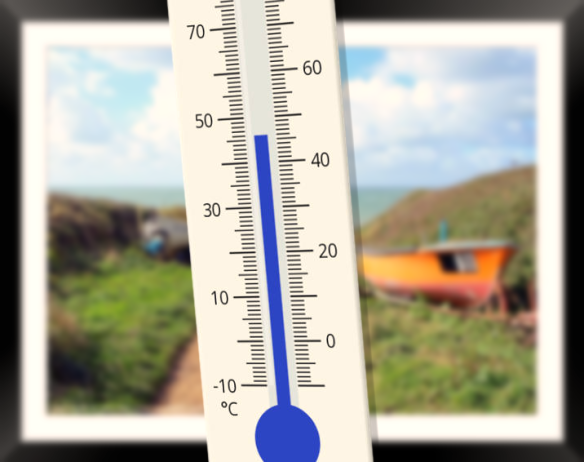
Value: 46 (°C)
